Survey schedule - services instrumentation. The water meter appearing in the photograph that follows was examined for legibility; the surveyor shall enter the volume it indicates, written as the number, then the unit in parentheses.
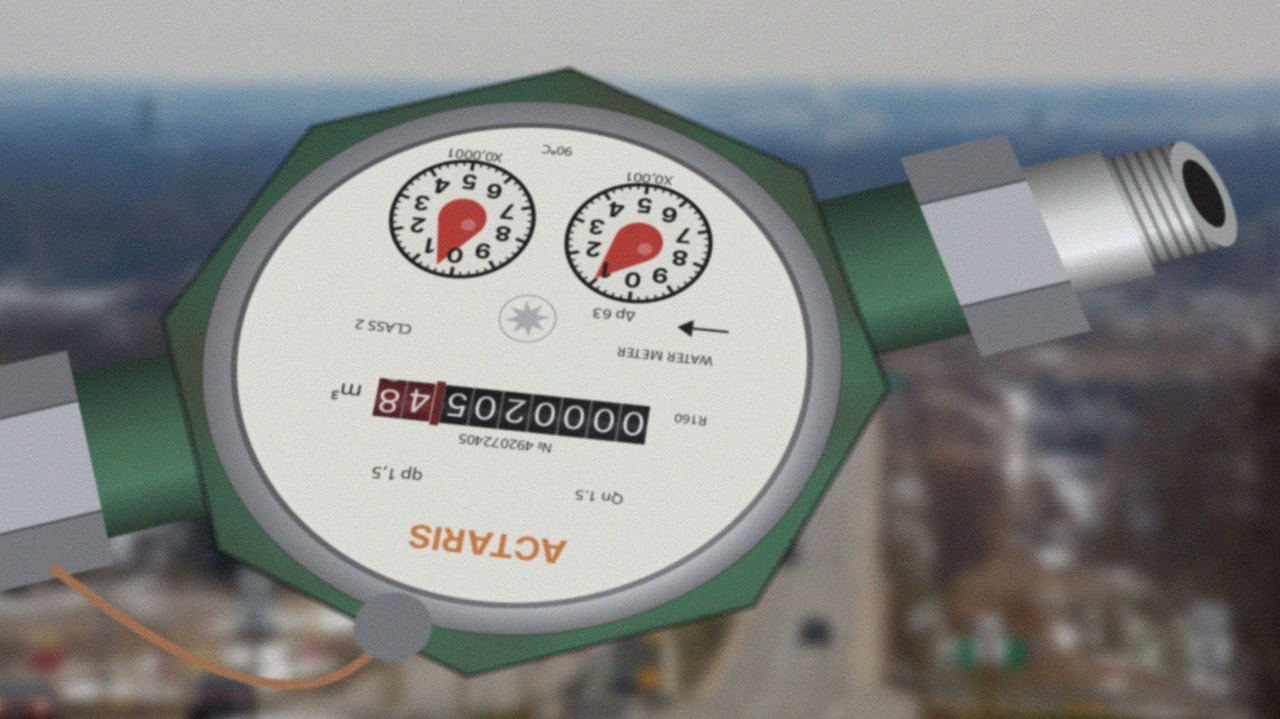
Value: 205.4810 (m³)
